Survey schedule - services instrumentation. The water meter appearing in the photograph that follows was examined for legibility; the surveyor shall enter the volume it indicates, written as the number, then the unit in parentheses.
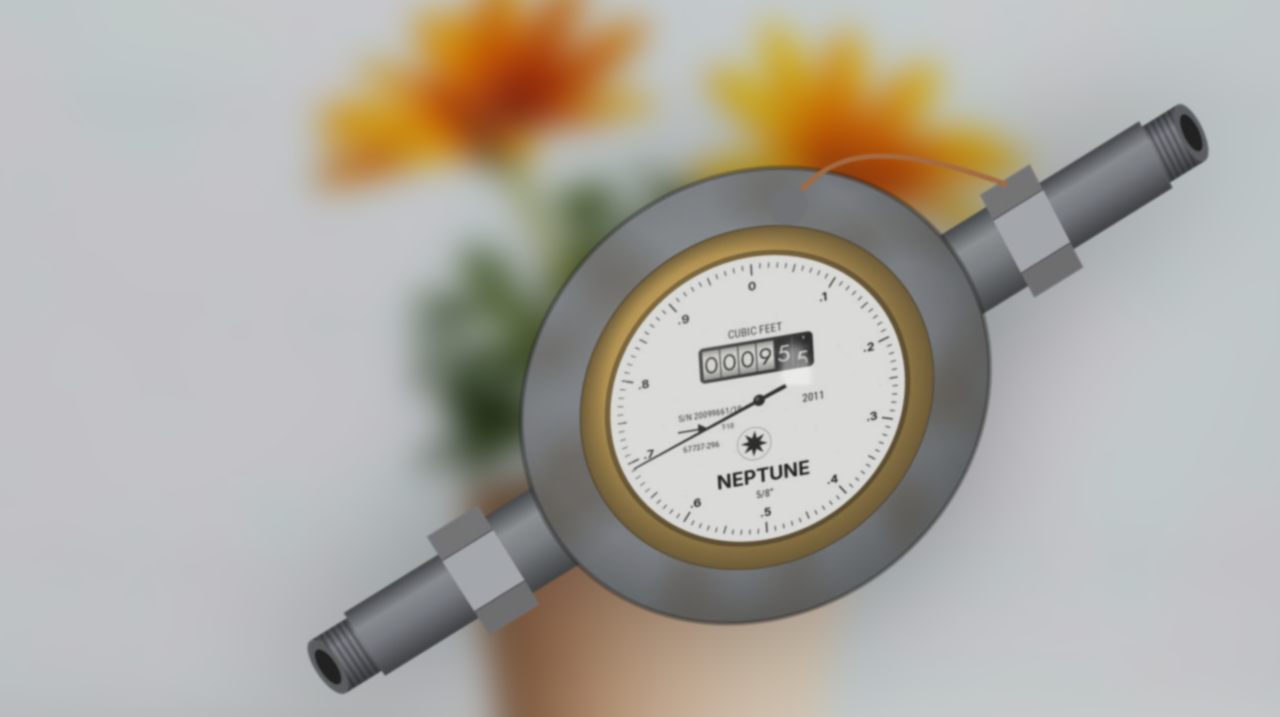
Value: 954.69 (ft³)
